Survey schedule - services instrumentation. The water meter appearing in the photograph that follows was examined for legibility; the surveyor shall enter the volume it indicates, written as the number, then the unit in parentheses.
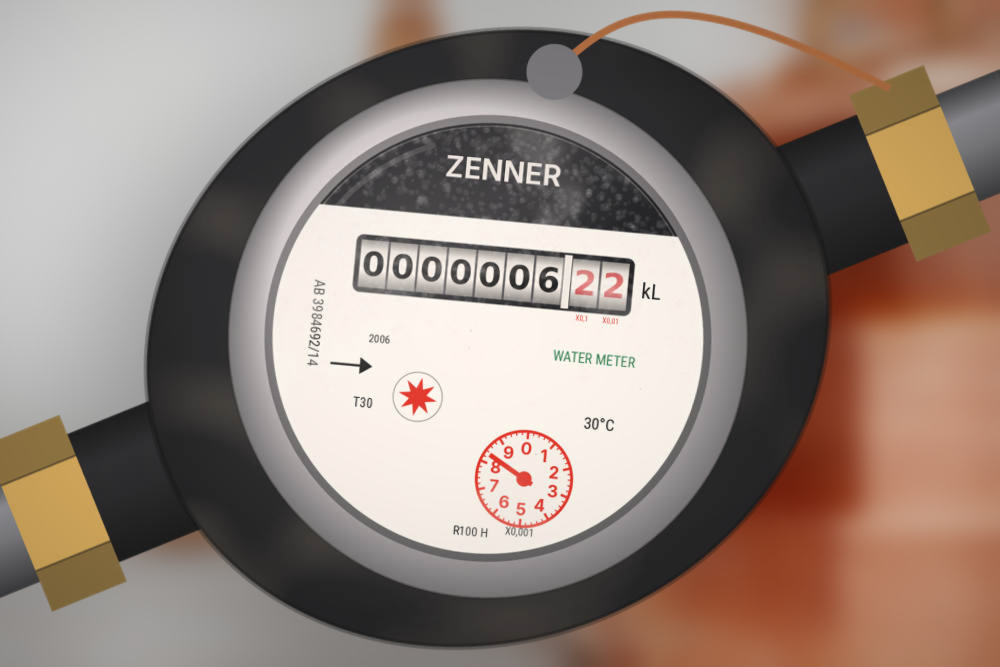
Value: 6.228 (kL)
